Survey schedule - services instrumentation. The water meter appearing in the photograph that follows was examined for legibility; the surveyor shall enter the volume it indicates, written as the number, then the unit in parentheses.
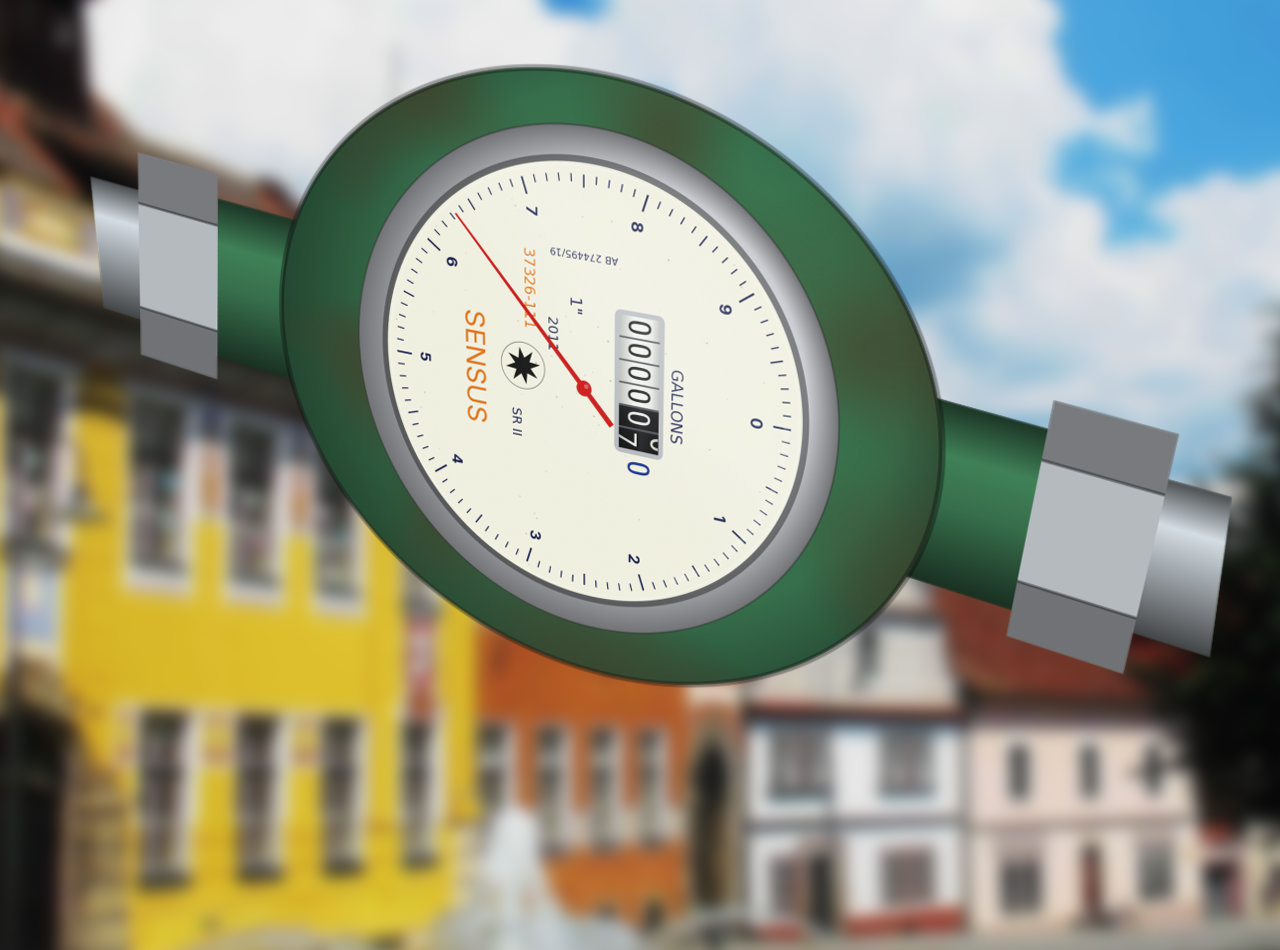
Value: 66.3 (gal)
